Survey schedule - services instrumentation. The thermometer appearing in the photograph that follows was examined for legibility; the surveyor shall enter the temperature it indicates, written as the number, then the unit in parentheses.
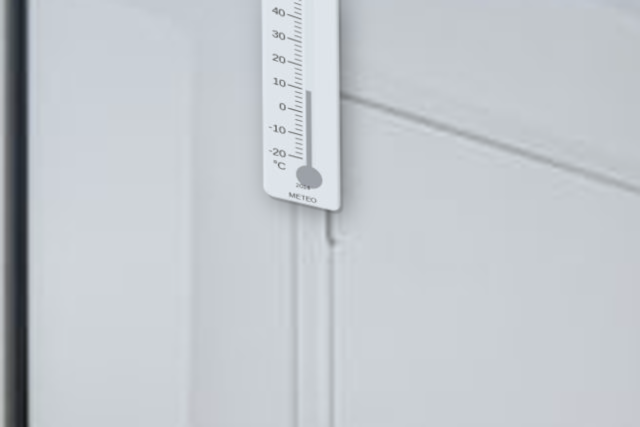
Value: 10 (°C)
